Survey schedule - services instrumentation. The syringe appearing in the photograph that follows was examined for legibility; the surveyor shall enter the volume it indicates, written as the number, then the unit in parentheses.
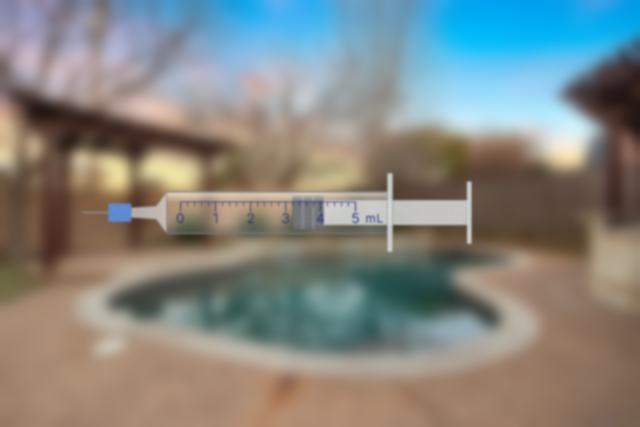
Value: 3.2 (mL)
